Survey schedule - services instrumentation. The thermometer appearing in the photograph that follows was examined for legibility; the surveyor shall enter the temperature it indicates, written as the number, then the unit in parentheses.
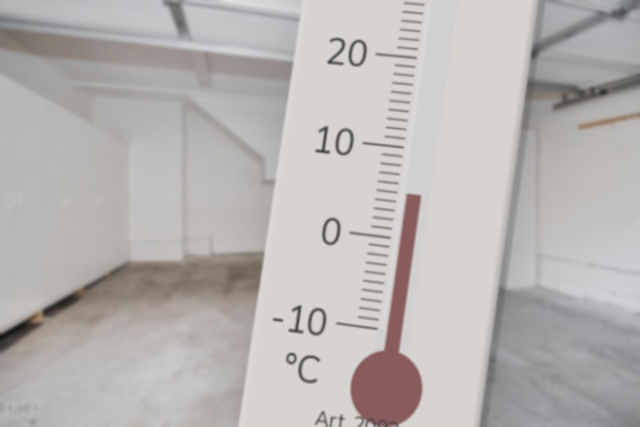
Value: 5 (°C)
